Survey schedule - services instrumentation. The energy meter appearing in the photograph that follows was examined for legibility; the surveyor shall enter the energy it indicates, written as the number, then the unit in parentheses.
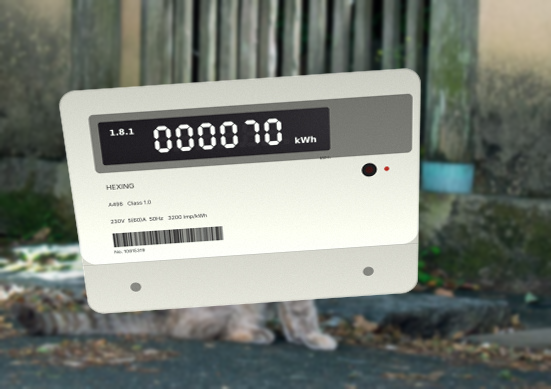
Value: 70 (kWh)
